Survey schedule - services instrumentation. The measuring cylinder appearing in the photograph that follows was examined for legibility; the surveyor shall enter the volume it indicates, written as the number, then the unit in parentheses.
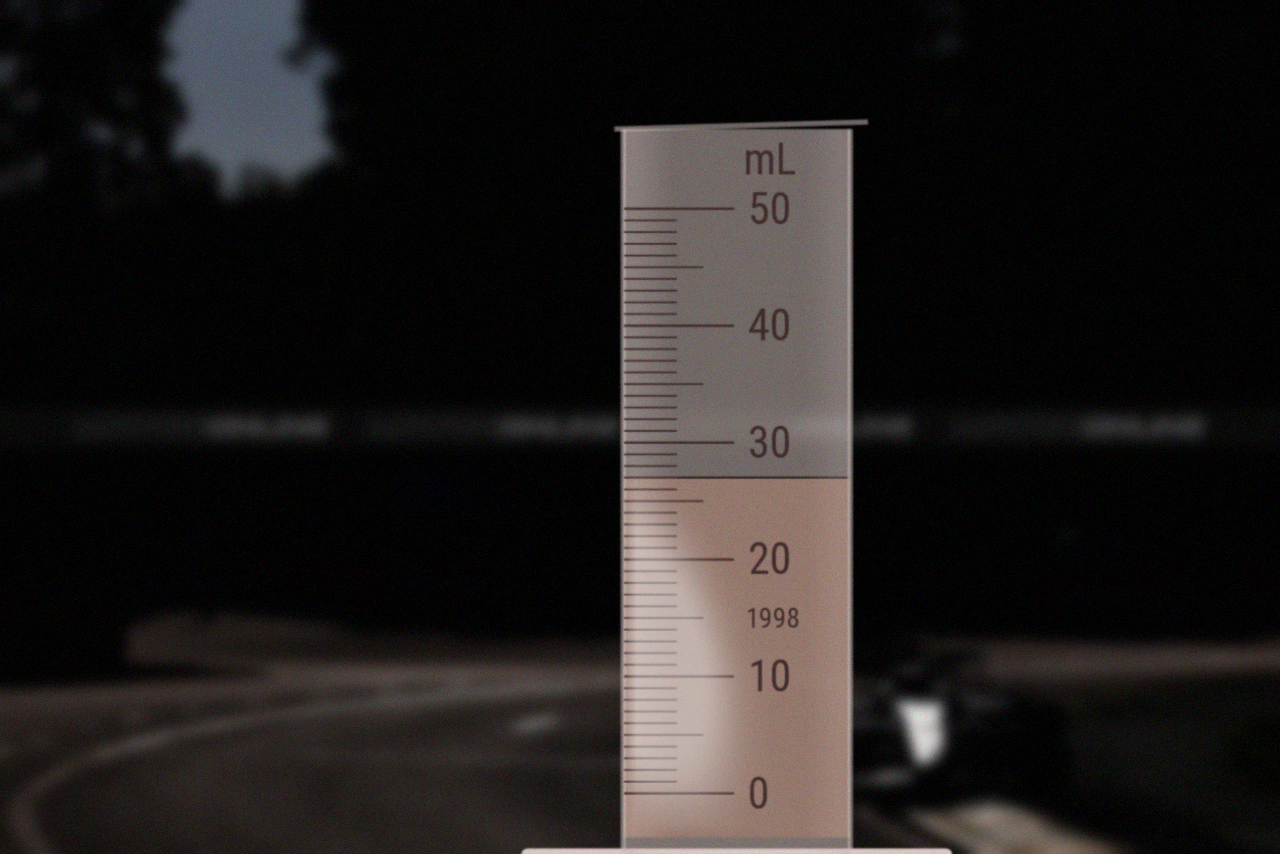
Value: 27 (mL)
